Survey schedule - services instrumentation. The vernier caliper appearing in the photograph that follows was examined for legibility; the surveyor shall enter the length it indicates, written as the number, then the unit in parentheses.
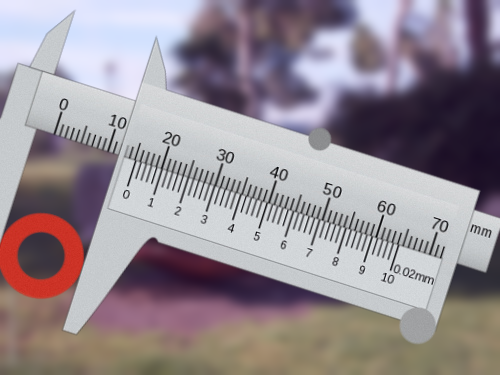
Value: 15.2 (mm)
